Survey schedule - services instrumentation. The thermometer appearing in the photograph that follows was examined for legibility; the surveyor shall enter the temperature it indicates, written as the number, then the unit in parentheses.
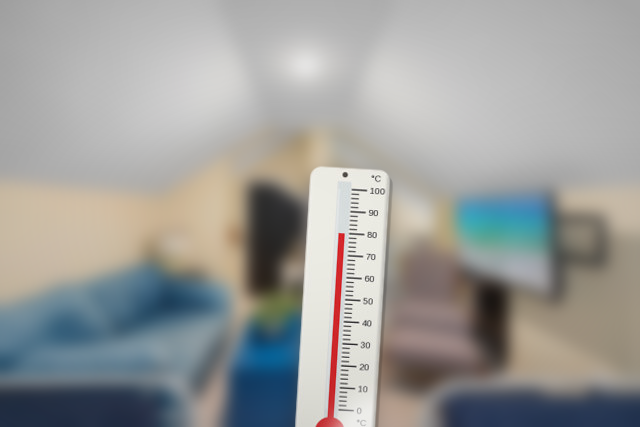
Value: 80 (°C)
